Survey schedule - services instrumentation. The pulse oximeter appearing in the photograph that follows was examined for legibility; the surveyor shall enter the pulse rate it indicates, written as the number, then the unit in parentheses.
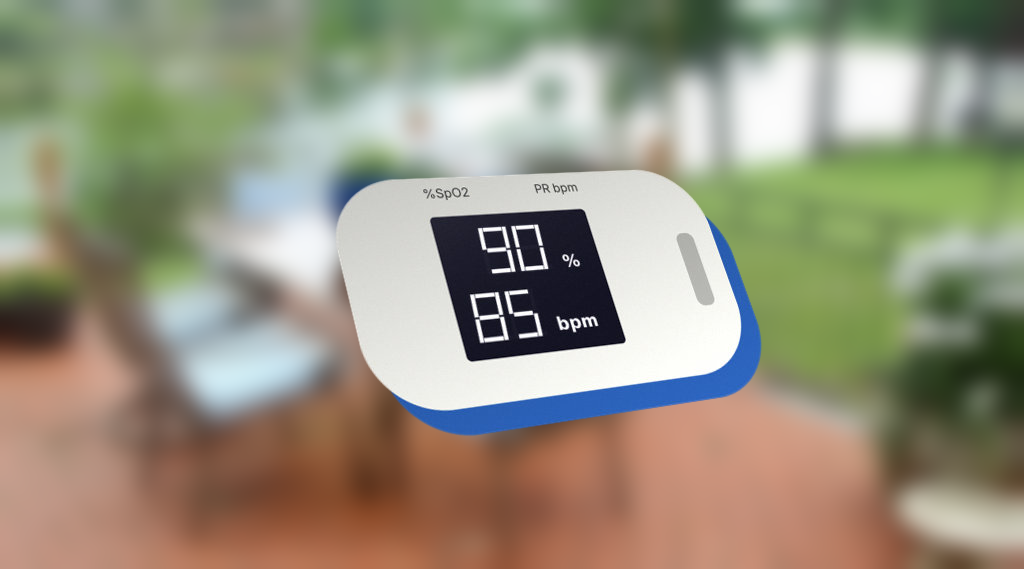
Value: 85 (bpm)
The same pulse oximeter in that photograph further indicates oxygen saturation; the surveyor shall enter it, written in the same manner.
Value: 90 (%)
